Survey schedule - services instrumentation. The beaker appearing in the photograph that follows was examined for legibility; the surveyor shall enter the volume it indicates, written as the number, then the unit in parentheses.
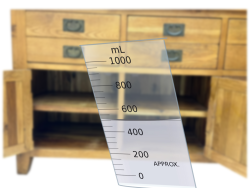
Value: 500 (mL)
